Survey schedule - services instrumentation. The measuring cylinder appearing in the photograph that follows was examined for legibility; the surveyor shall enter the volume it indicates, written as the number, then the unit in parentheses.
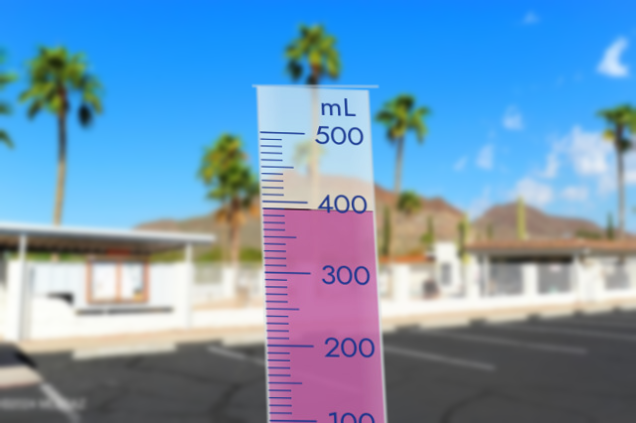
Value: 390 (mL)
